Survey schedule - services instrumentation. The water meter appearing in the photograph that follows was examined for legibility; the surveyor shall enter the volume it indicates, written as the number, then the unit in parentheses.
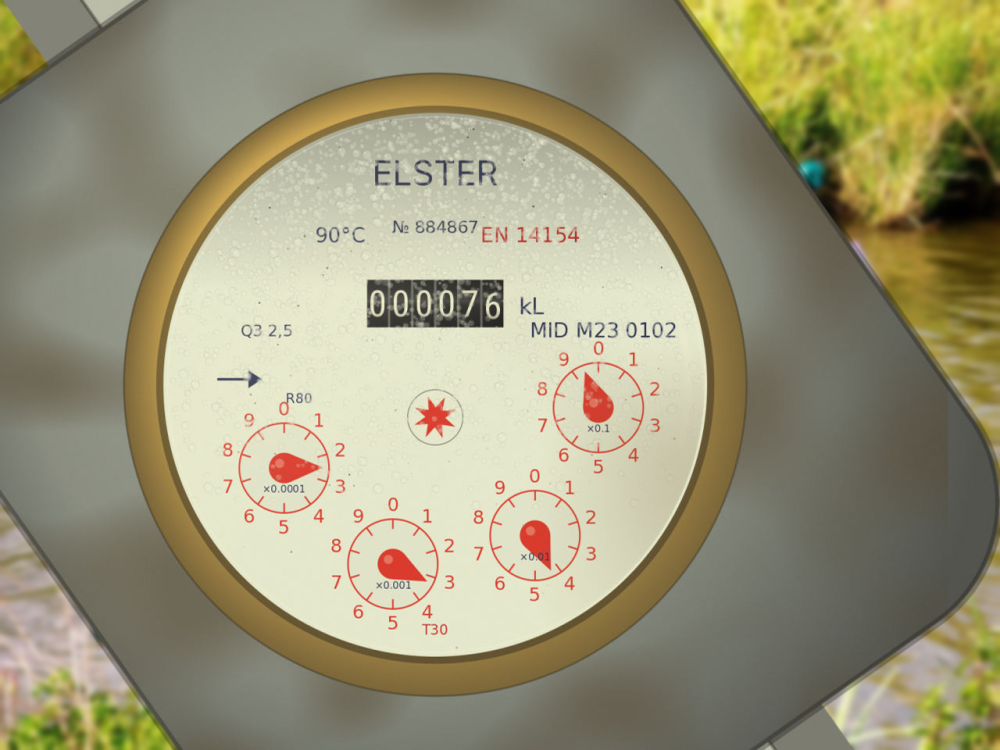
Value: 75.9432 (kL)
